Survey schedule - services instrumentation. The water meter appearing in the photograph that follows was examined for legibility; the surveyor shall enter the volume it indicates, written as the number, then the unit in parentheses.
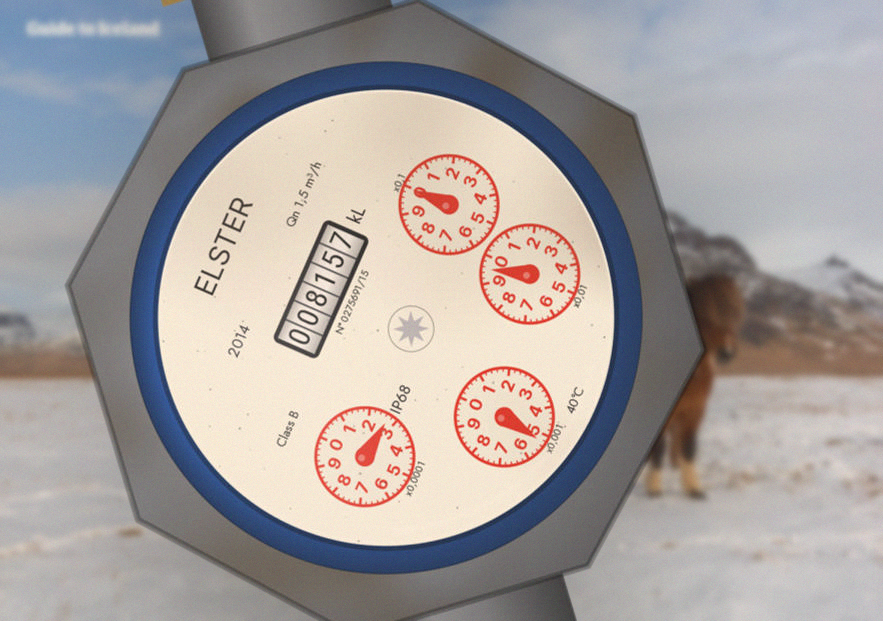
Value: 8156.9952 (kL)
